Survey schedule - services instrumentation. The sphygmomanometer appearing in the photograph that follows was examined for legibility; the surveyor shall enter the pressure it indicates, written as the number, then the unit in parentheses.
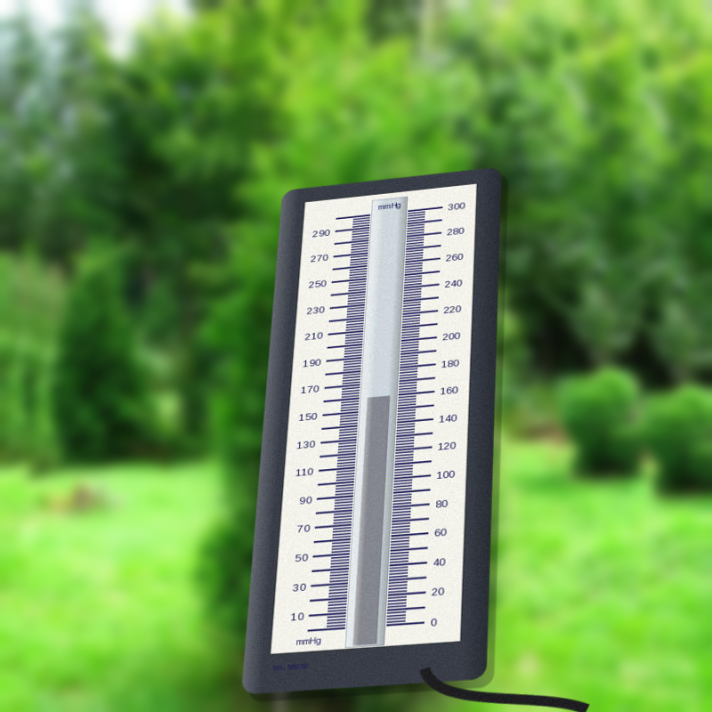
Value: 160 (mmHg)
